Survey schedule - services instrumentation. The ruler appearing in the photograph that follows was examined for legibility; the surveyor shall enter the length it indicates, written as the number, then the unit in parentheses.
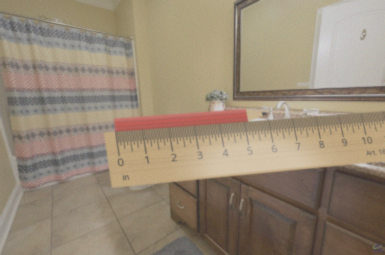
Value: 6 (in)
